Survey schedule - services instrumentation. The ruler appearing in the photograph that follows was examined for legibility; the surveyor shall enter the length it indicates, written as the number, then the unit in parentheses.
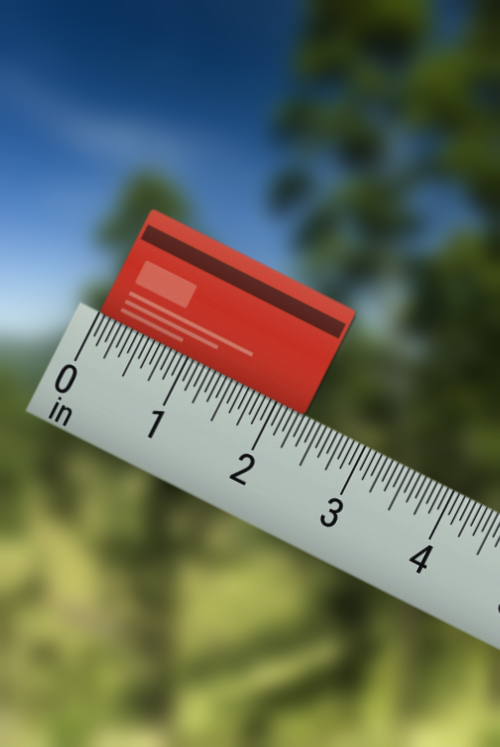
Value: 2.3125 (in)
